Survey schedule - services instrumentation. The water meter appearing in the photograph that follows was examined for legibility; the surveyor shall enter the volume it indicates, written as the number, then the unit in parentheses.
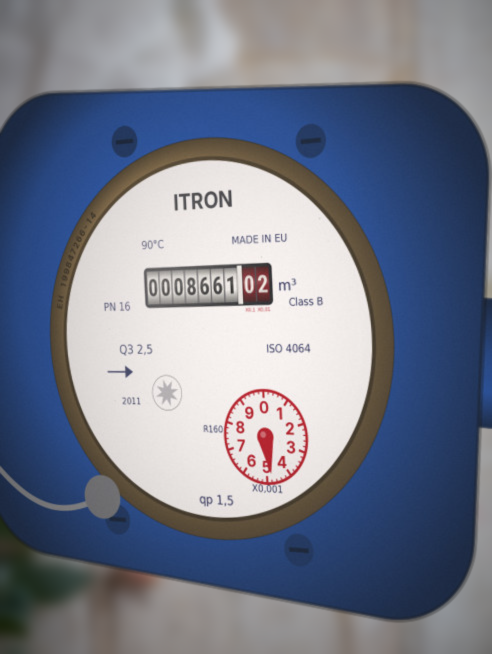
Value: 8661.024 (m³)
